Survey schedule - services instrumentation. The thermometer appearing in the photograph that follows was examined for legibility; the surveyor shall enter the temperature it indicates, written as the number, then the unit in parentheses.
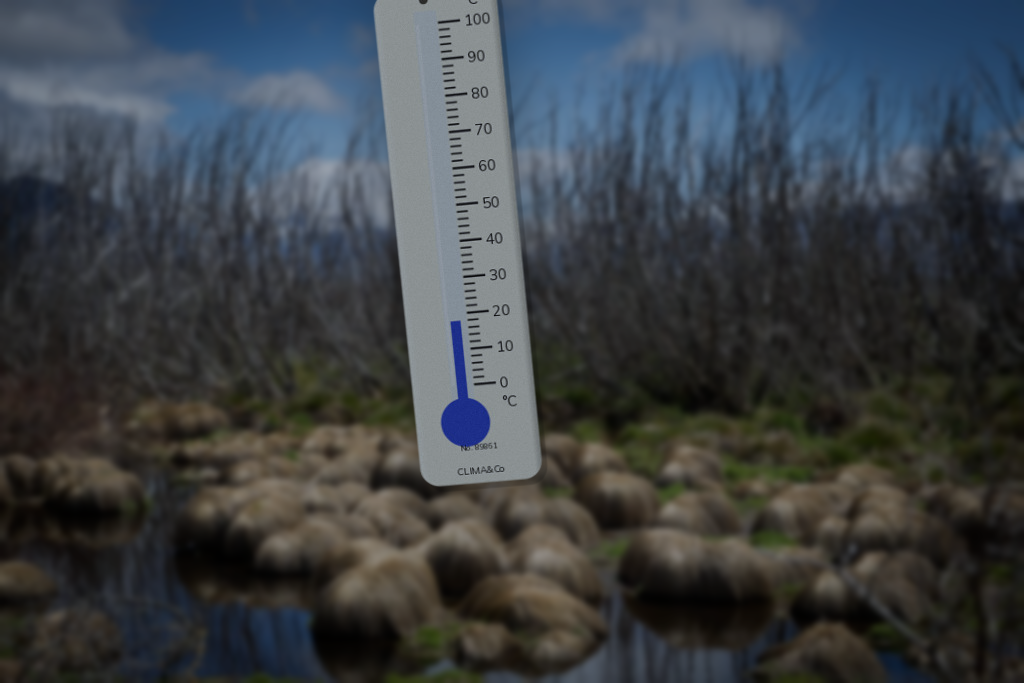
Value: 18 (°C)
